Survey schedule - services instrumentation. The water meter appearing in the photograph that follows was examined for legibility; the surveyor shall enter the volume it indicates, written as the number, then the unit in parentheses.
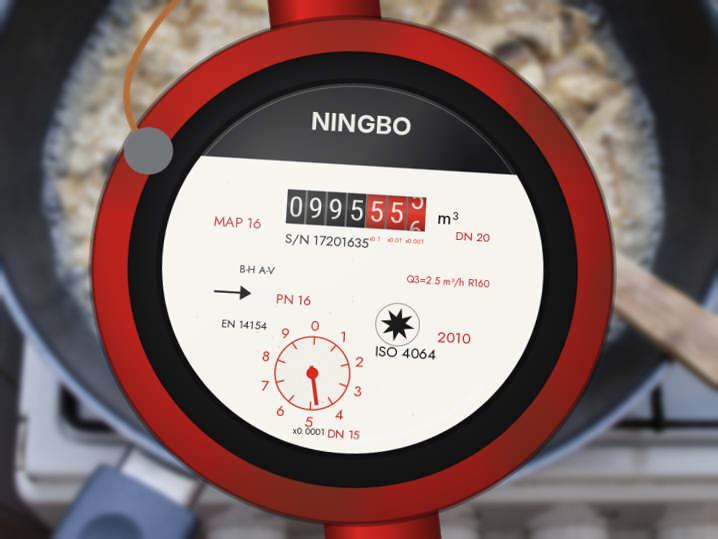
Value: 995.5554 (m³)
